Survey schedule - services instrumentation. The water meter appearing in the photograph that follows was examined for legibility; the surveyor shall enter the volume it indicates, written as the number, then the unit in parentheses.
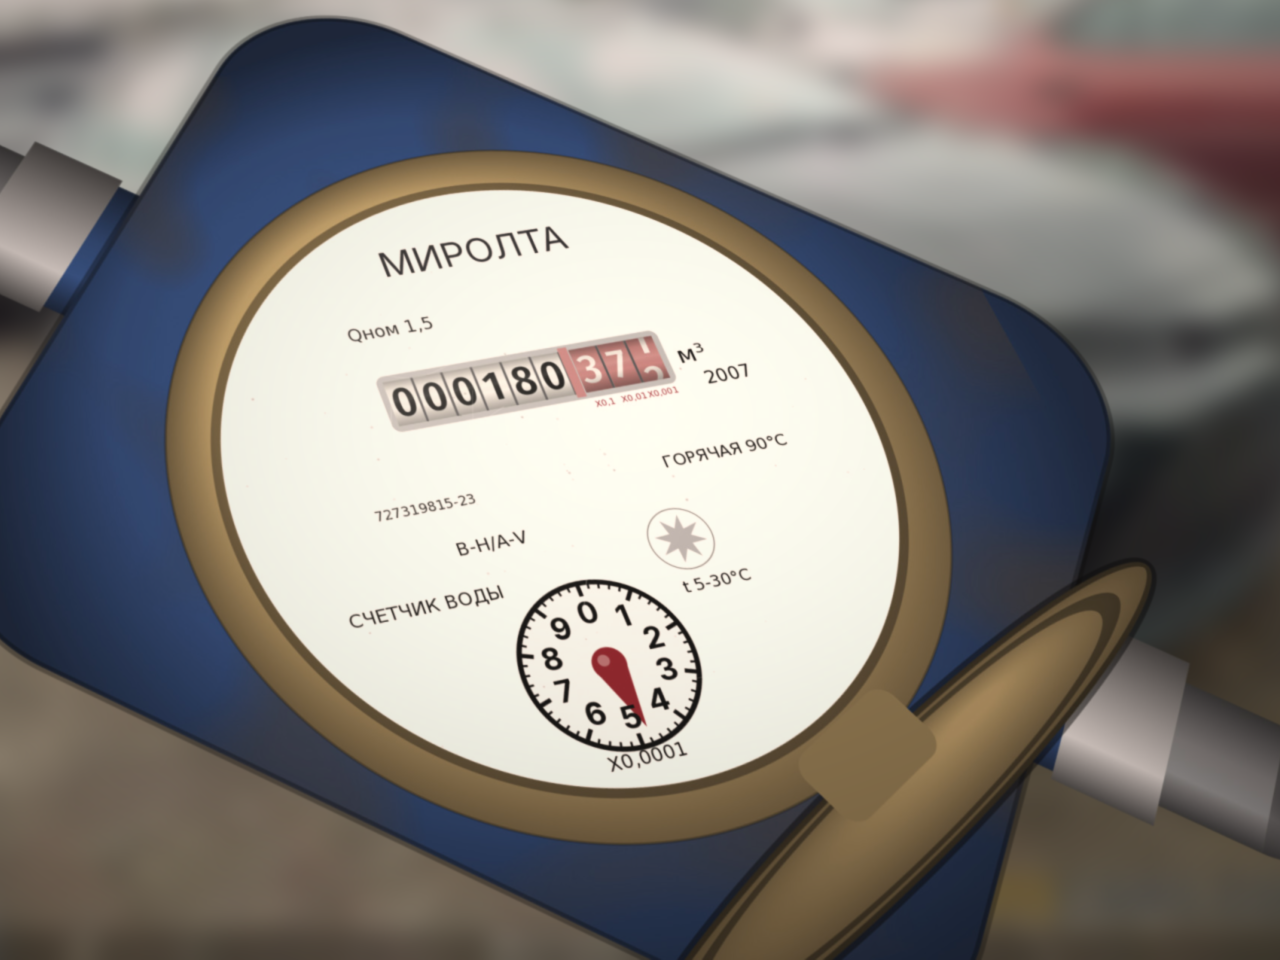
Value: 180.3714 (m³)
